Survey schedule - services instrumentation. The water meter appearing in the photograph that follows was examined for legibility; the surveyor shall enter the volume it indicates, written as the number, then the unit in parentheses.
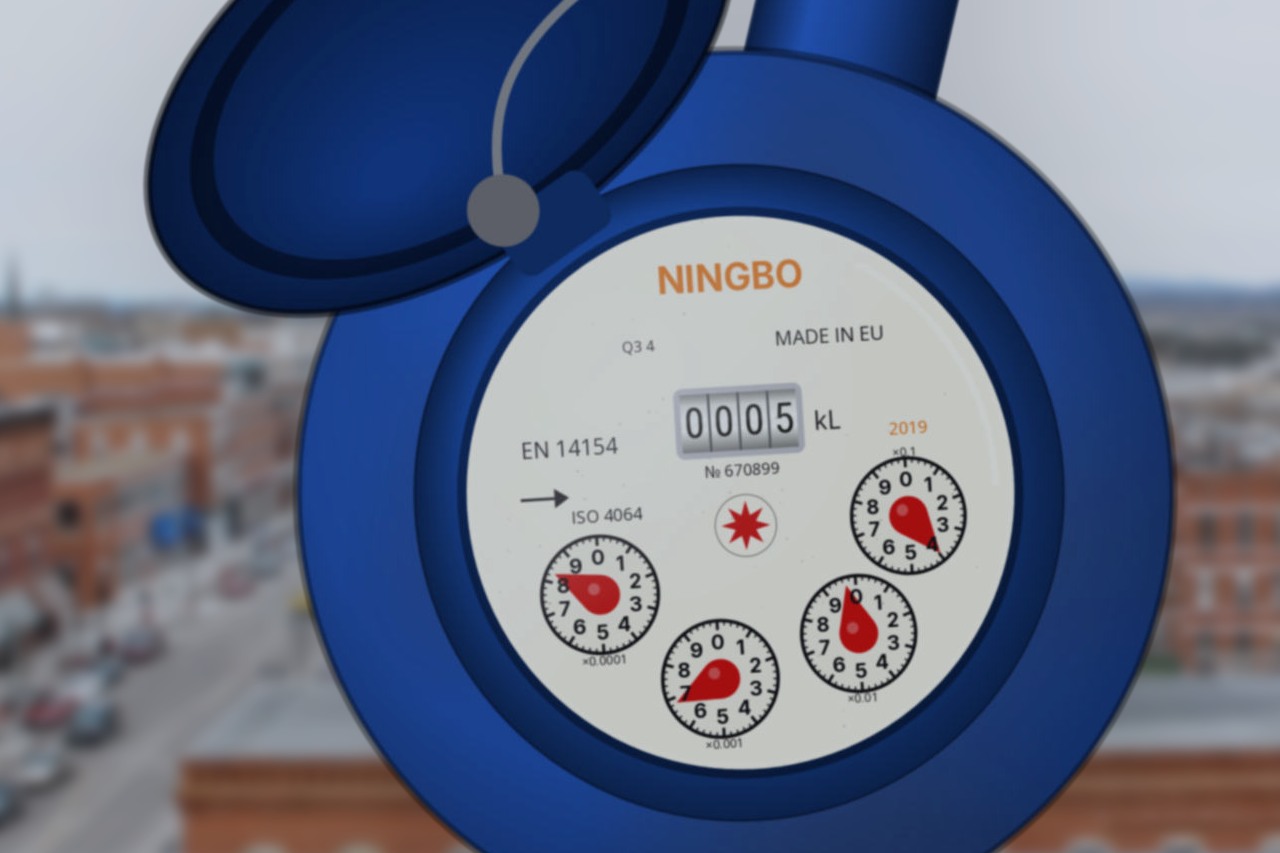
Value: 5.3968 (kL)
